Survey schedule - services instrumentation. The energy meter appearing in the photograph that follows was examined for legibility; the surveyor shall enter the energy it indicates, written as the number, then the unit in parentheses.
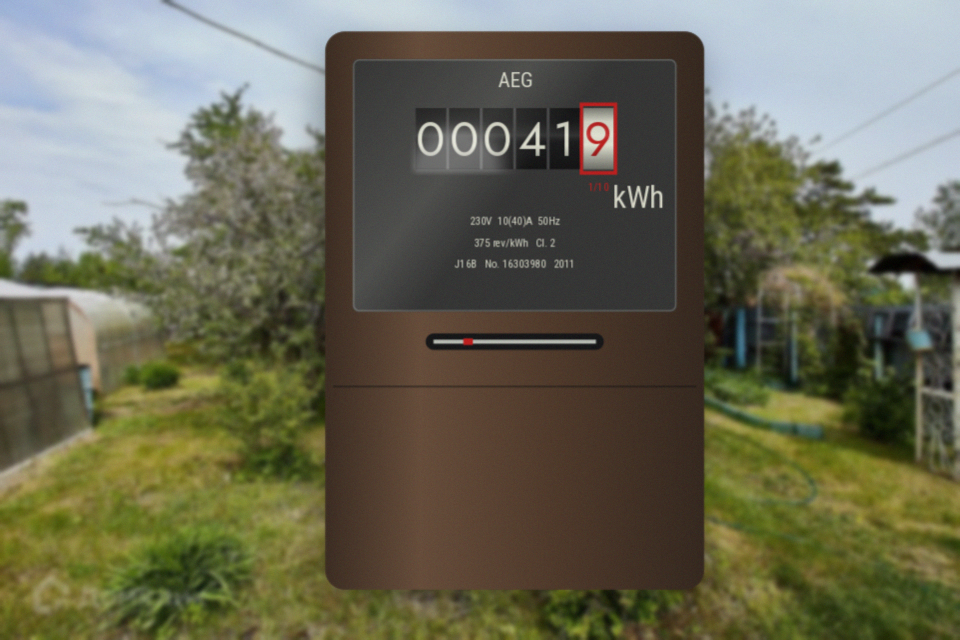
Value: 41.9 (kWh)
